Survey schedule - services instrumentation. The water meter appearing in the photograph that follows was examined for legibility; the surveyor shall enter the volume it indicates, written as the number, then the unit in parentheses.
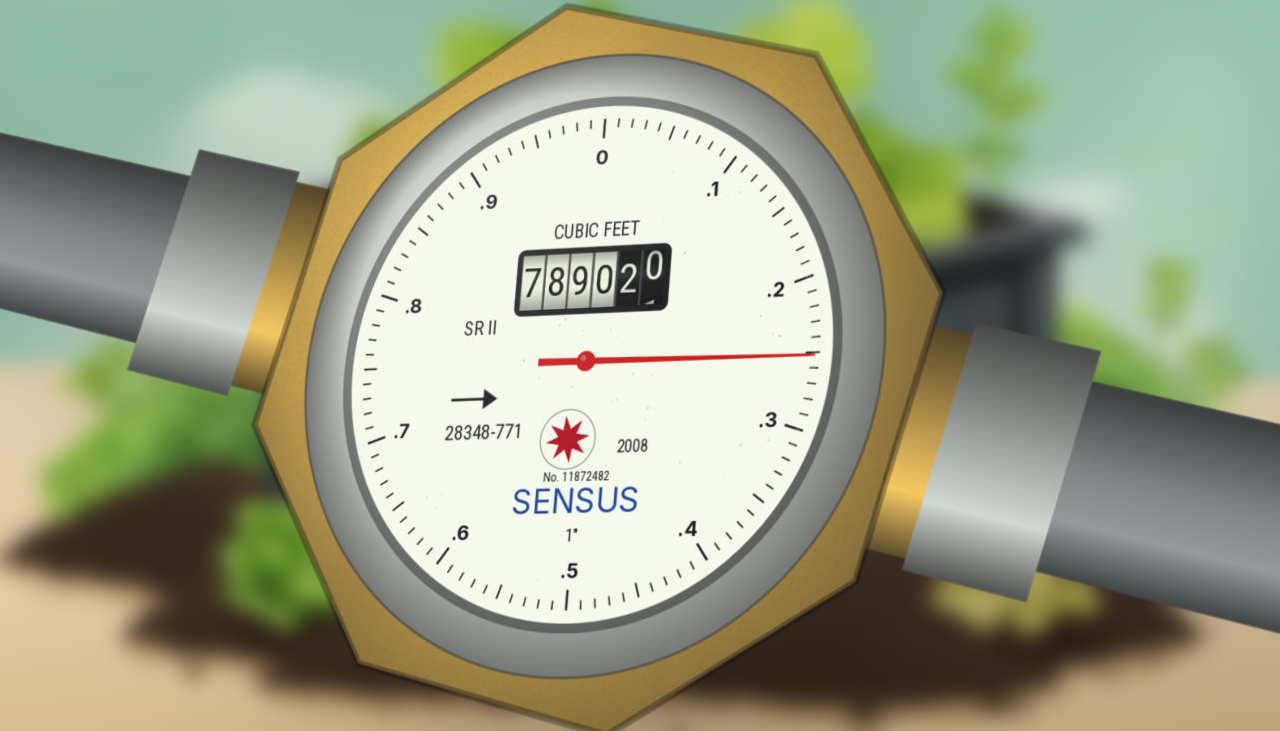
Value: 789020.25 (ft³)
